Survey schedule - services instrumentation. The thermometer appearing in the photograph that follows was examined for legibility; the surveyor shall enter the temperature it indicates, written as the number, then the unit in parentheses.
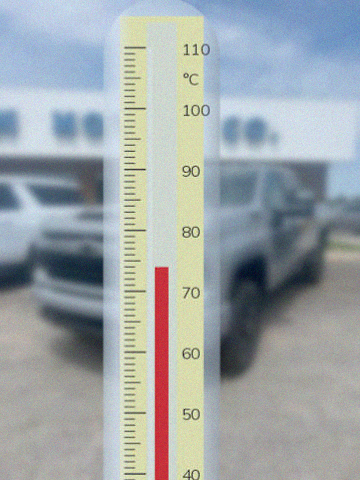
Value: 74 (°C)
